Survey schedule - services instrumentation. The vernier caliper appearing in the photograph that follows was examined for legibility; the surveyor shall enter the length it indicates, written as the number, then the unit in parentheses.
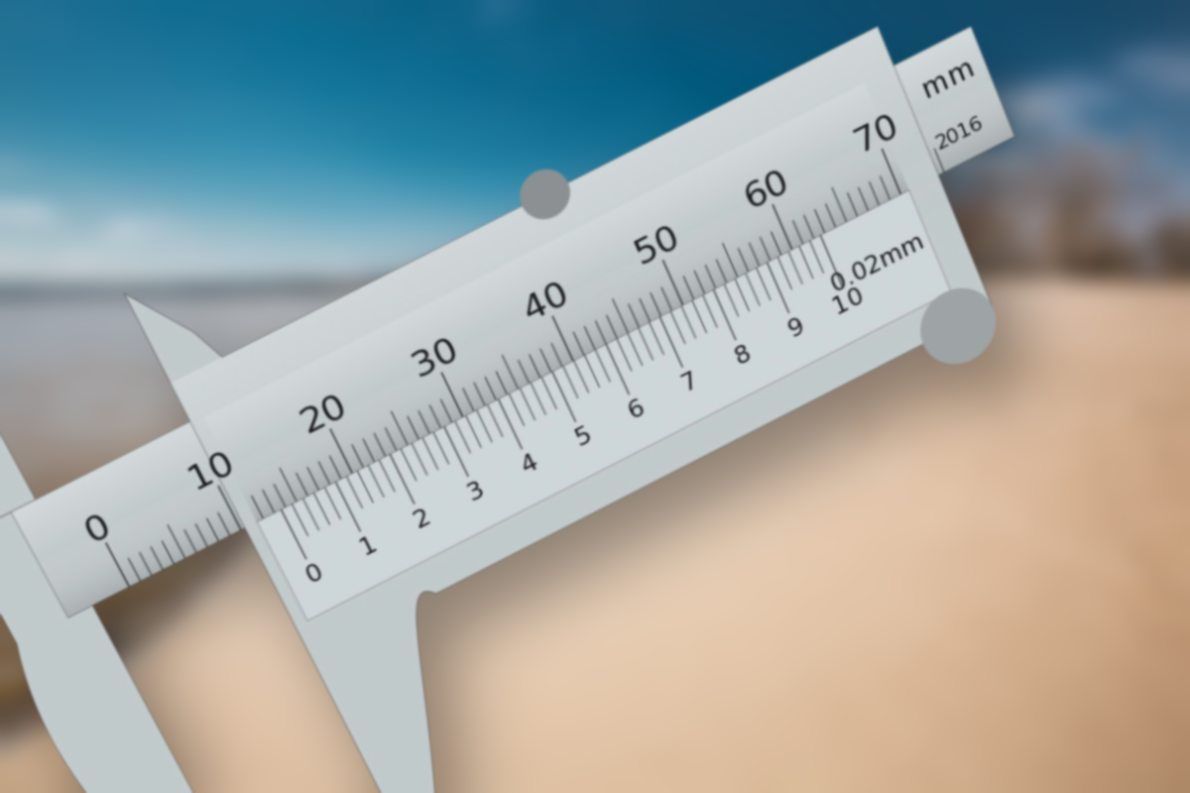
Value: 13.6 (mm)
